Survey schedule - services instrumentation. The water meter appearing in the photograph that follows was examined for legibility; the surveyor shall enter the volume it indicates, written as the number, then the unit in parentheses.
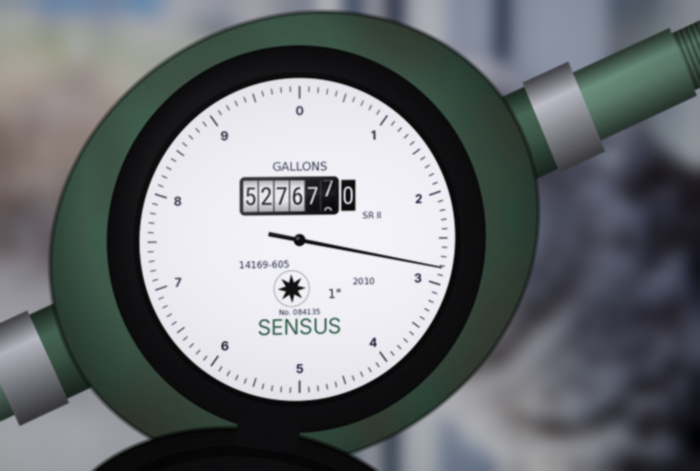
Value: 5276772.8 (gal)
